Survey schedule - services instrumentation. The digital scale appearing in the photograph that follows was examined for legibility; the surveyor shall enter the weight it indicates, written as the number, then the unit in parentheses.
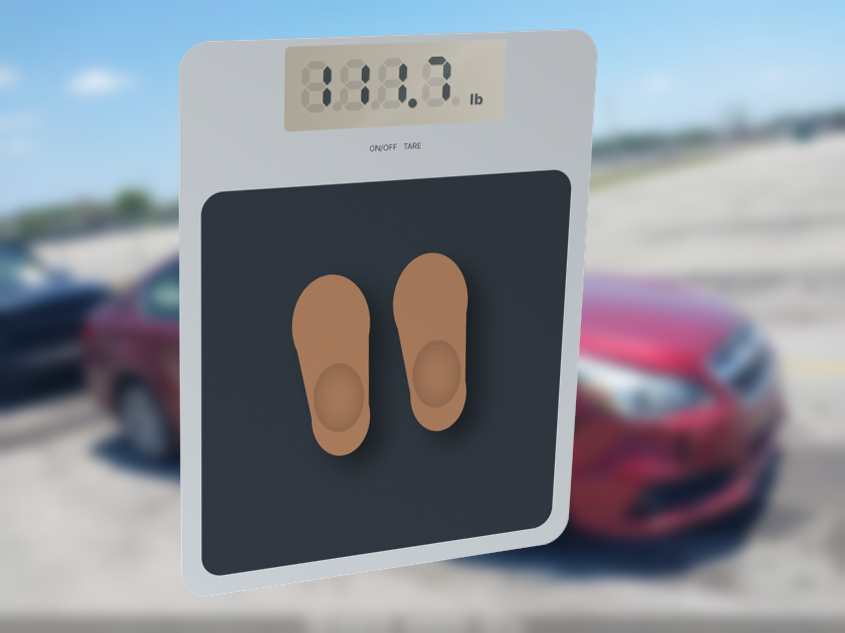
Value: 111.7 (lb)
